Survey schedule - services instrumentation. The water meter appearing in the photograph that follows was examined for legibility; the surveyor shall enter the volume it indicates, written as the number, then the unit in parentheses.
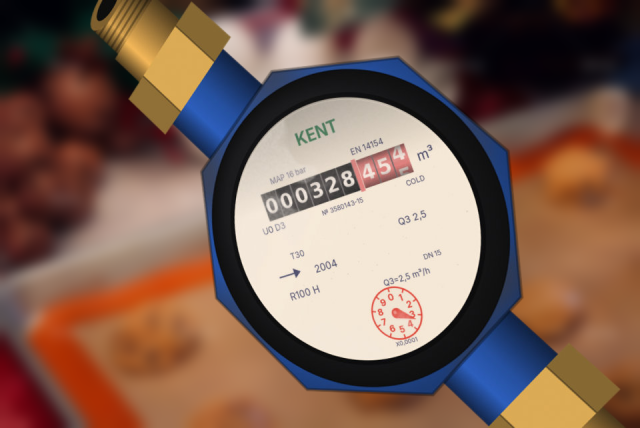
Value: 328.4543 (m³)
